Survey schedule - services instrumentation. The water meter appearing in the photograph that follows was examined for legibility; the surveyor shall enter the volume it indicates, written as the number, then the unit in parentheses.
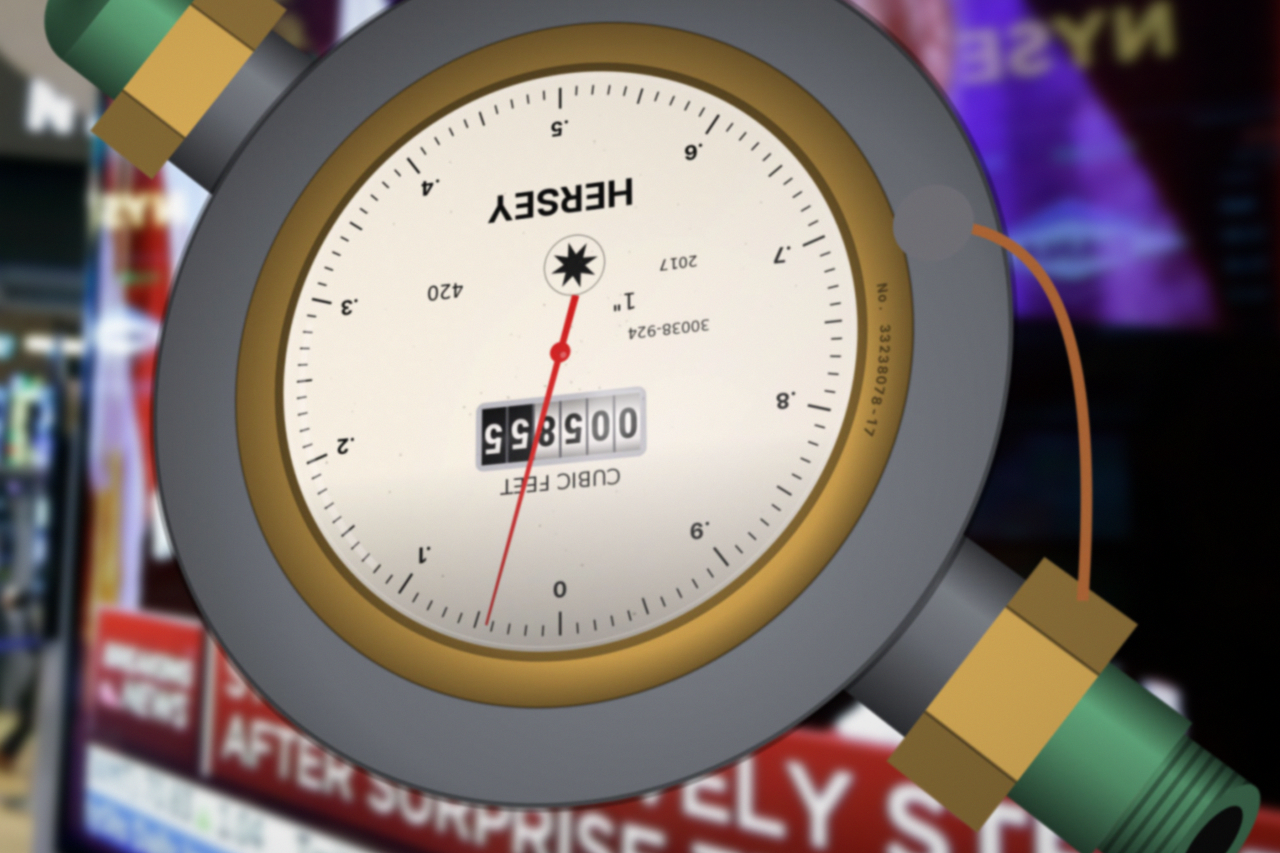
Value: 5855.04 (ft³)
